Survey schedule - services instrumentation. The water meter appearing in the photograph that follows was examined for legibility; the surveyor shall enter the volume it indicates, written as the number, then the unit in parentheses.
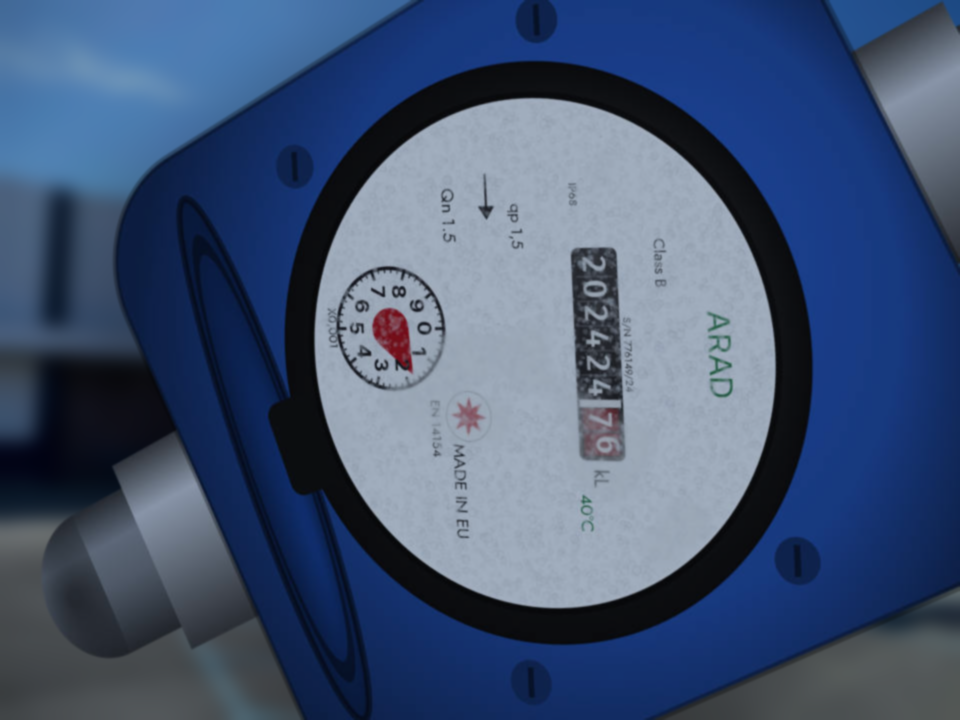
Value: 202424.761 (kL)
